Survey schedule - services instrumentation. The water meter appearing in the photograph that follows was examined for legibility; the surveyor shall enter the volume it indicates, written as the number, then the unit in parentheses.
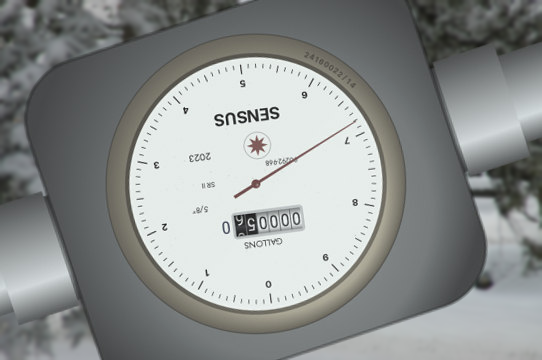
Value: 556.8 (gal)
